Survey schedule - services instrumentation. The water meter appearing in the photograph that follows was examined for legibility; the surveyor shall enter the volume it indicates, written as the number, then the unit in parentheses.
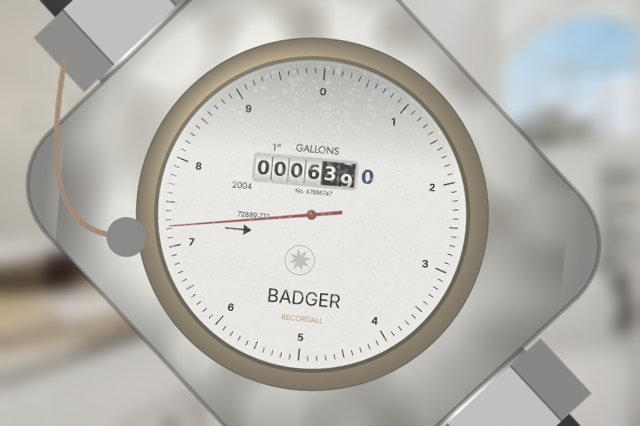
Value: 6387.2 (gal)
